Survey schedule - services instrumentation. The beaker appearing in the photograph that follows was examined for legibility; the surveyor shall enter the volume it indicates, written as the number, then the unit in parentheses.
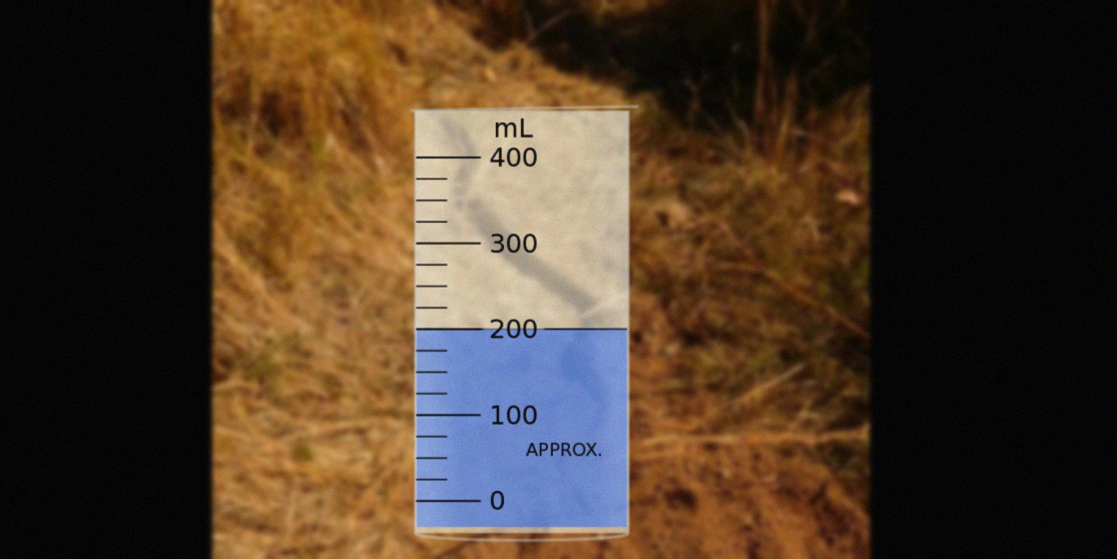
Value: 200 (mL)
